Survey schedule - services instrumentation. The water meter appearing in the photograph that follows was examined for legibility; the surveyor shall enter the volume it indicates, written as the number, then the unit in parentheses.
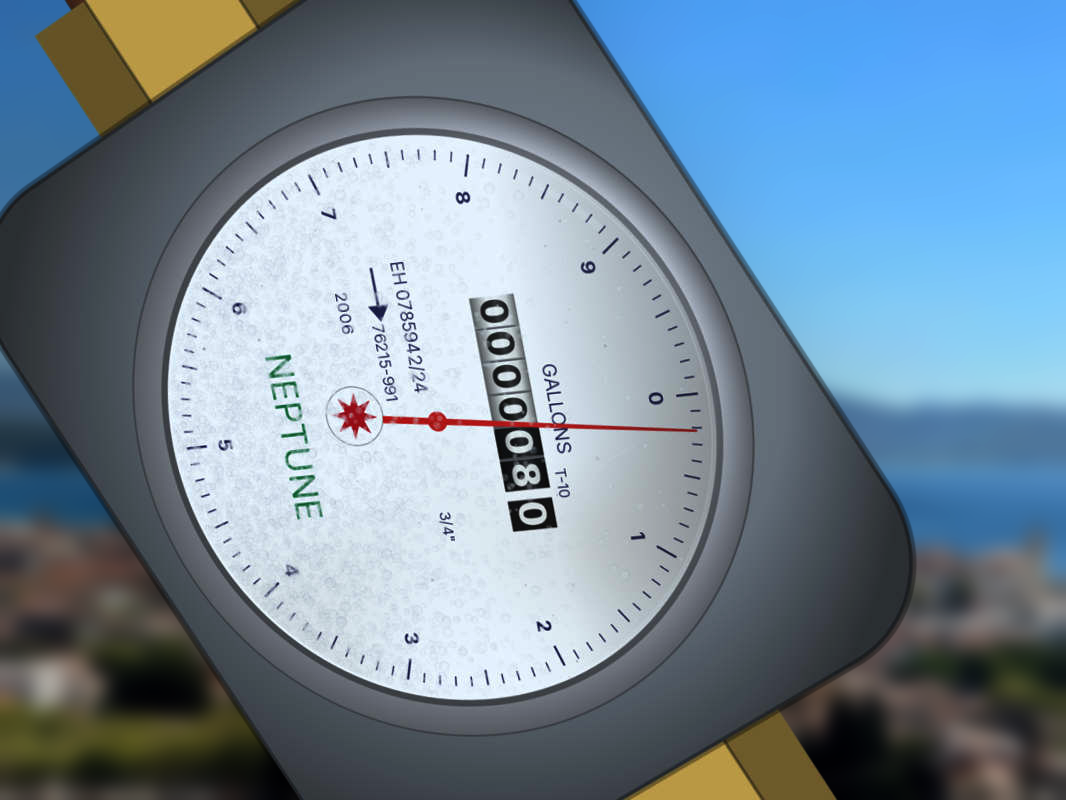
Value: 80.2 (gal)
